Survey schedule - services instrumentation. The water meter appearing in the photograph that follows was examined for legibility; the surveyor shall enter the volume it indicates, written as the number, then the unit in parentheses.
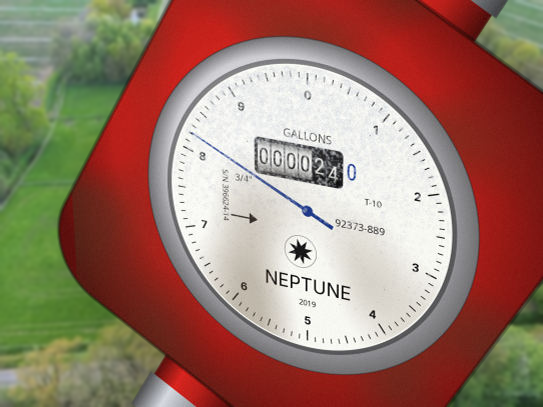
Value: 238.2 (gal)
